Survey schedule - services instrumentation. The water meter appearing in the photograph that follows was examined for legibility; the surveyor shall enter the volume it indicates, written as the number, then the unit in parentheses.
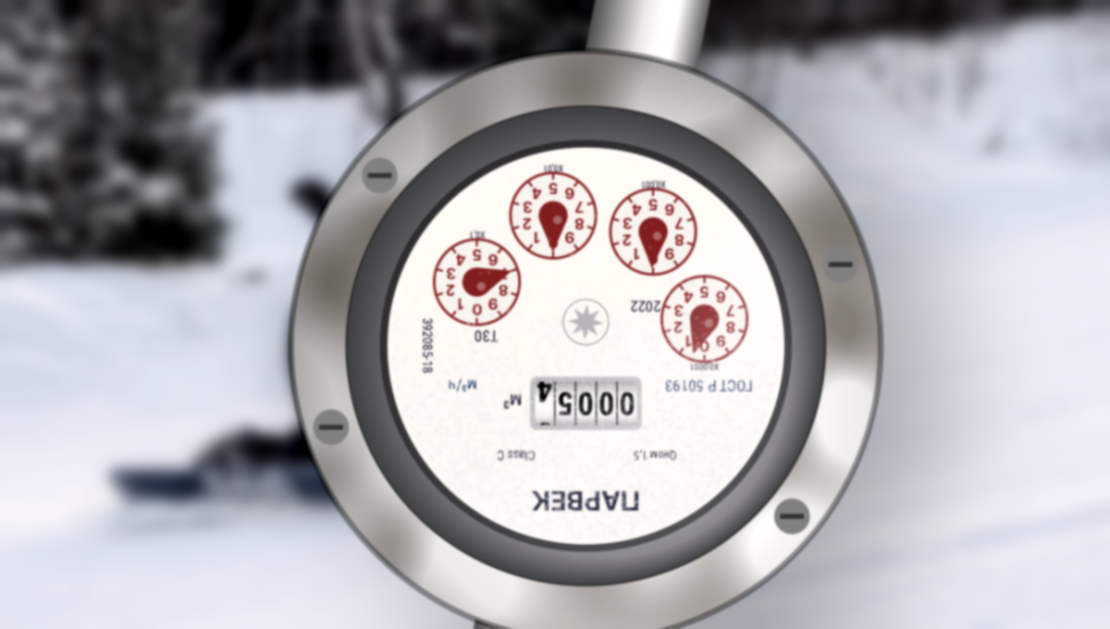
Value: 53.7000 (m³)
